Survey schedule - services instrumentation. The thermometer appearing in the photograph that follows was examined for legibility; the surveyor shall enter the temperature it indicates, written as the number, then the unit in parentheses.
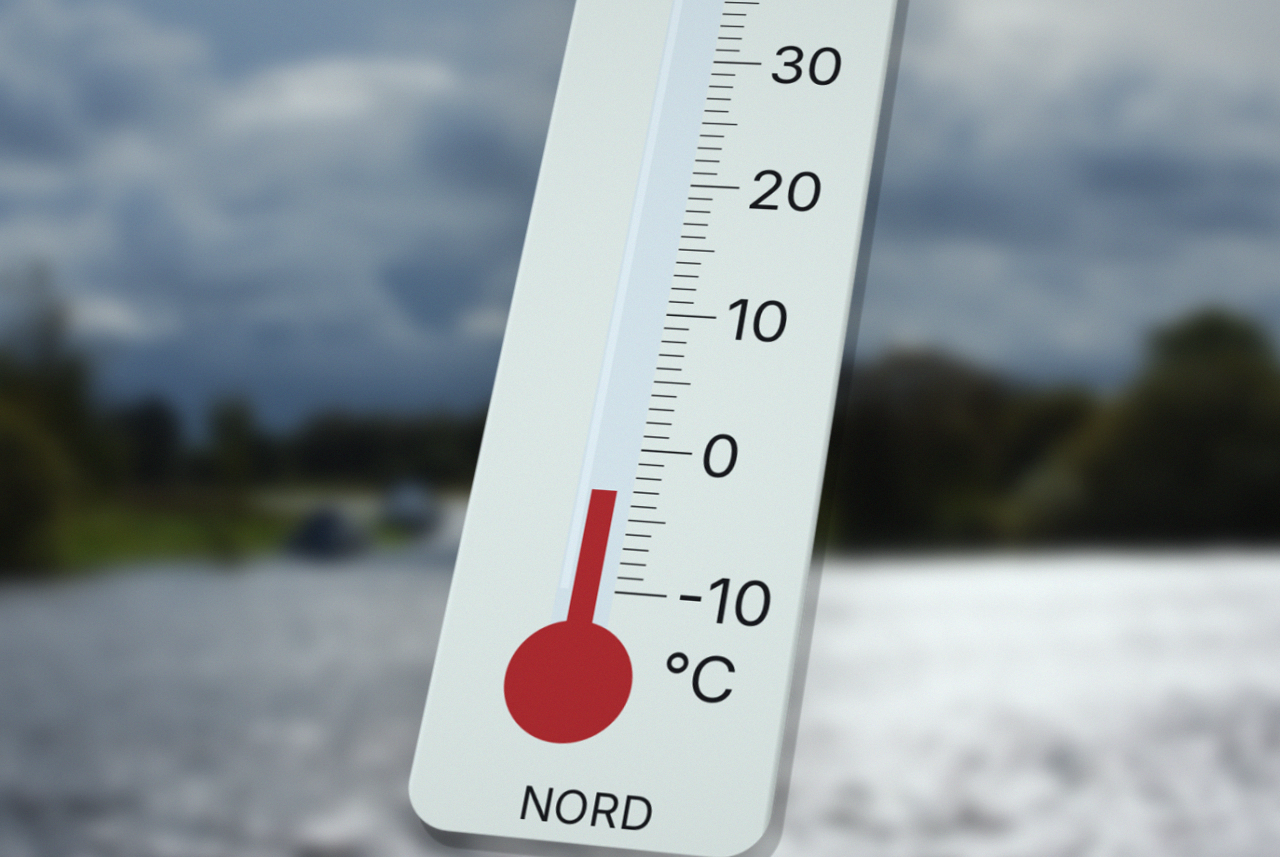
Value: -3 (°C)
